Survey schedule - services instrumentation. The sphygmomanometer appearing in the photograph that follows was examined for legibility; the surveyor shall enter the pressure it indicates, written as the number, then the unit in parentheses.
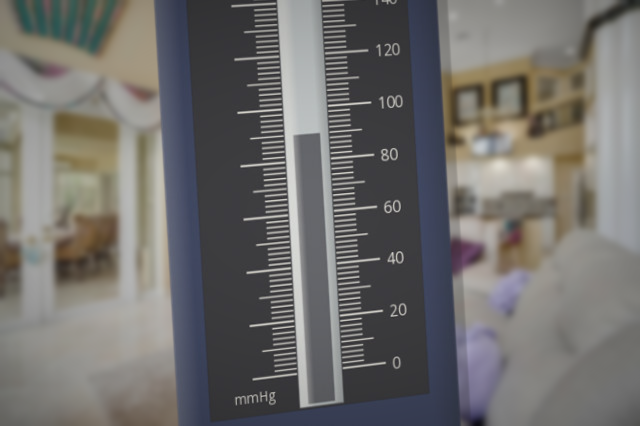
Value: 90 (mmHg)
